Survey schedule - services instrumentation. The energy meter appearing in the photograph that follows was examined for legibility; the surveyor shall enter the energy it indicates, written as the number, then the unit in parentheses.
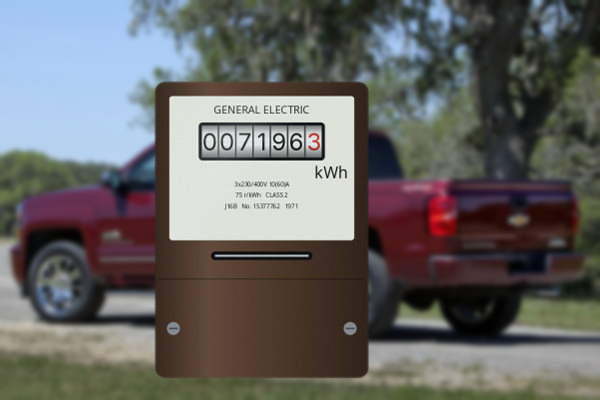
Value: 7196.3 (kWh)
